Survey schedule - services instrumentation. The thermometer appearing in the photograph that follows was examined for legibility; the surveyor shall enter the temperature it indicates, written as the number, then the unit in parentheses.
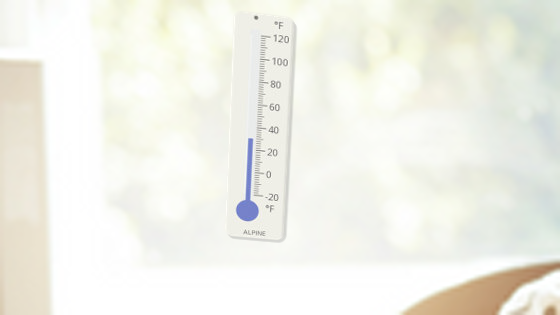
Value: 30 (°F)
